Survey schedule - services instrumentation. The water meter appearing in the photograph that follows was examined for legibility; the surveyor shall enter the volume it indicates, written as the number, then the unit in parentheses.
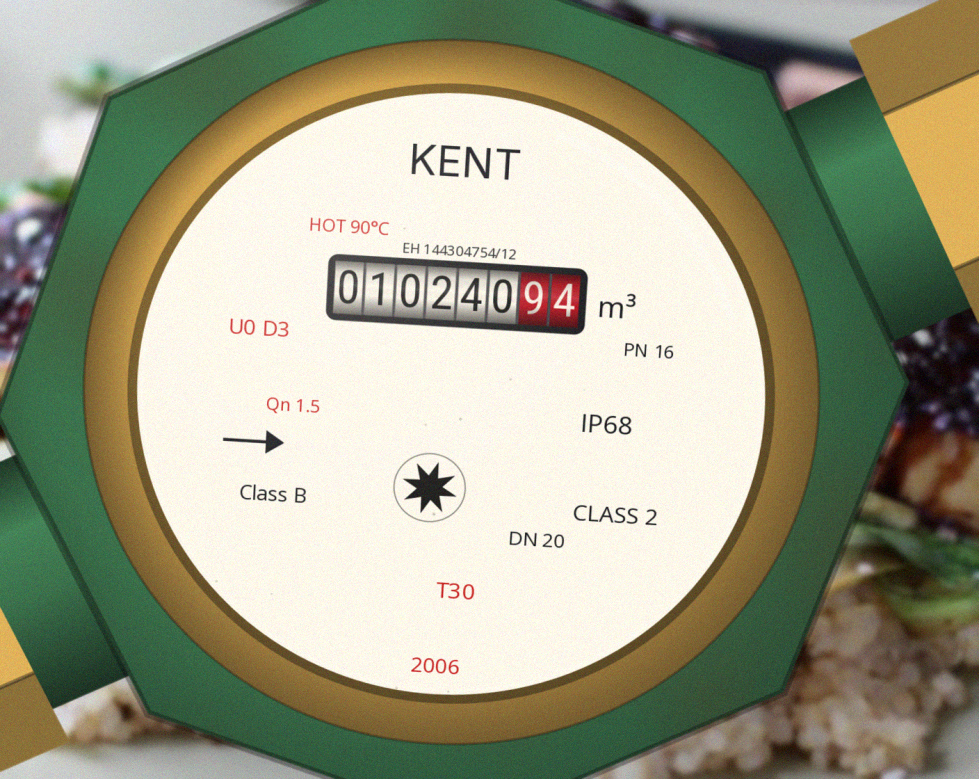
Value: 10240.94 (m³)
